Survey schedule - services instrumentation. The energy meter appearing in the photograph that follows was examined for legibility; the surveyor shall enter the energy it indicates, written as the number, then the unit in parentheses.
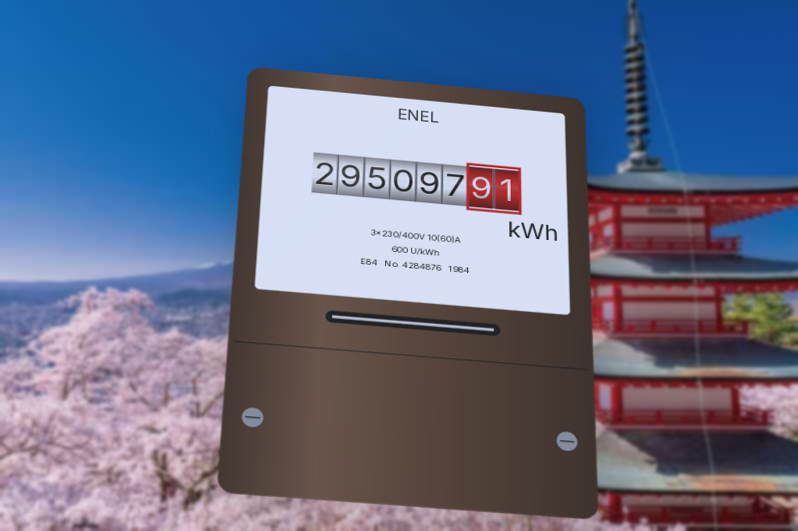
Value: 295097.91 (kWh)
